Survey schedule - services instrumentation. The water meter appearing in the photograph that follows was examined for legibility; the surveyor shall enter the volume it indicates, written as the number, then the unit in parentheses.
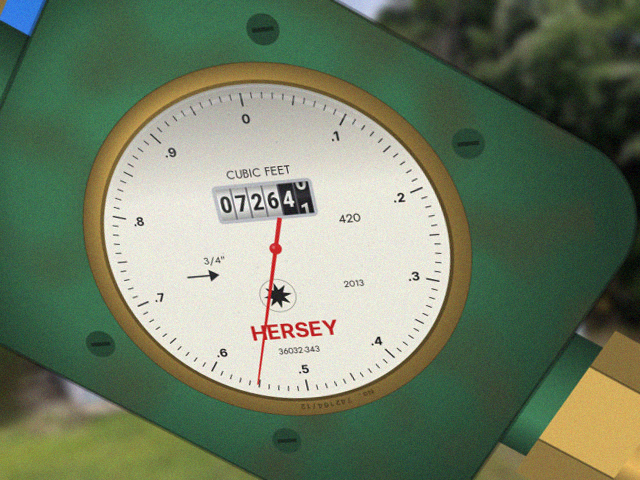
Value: 72640.55 (ft³)
